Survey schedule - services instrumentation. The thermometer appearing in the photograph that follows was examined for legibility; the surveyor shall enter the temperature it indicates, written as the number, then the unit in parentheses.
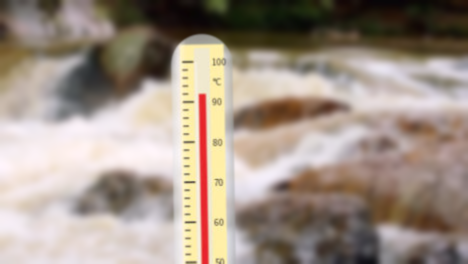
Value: 92 (°C)
